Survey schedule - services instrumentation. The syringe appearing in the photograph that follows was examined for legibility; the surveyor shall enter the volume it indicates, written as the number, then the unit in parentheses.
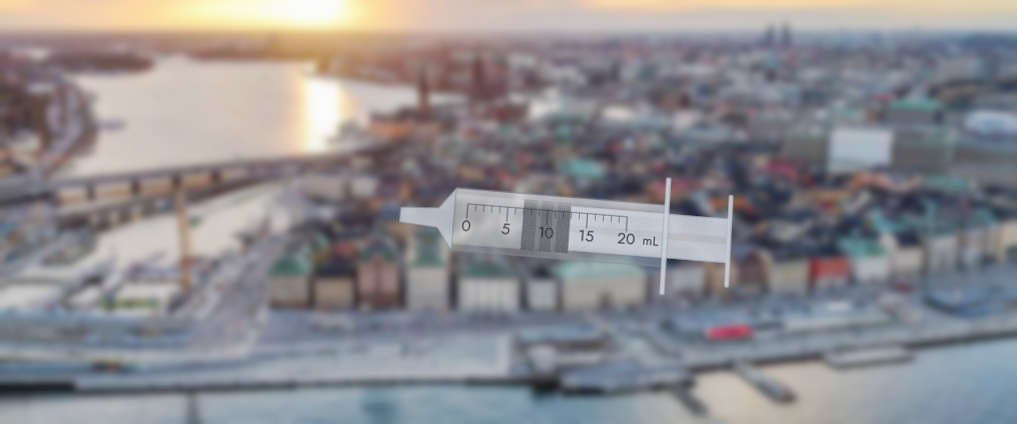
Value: 7 (mL)
